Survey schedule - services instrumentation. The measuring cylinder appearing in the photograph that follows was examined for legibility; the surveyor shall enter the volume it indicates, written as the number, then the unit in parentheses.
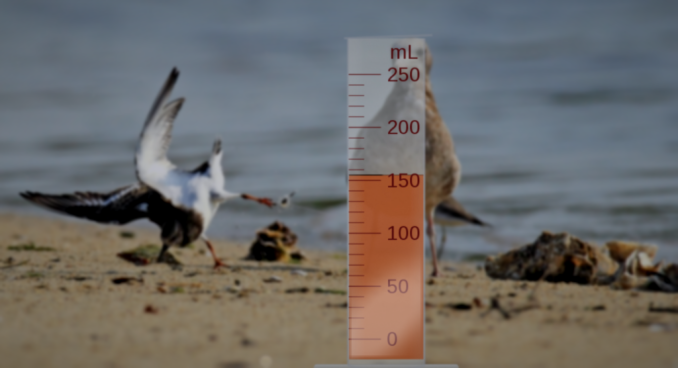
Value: 155 (mL)
